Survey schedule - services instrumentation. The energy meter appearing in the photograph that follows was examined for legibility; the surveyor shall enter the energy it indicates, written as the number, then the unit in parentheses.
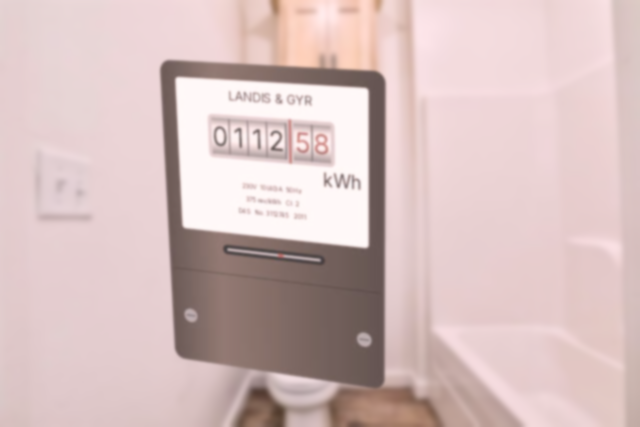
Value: 112.58 (kWh)
